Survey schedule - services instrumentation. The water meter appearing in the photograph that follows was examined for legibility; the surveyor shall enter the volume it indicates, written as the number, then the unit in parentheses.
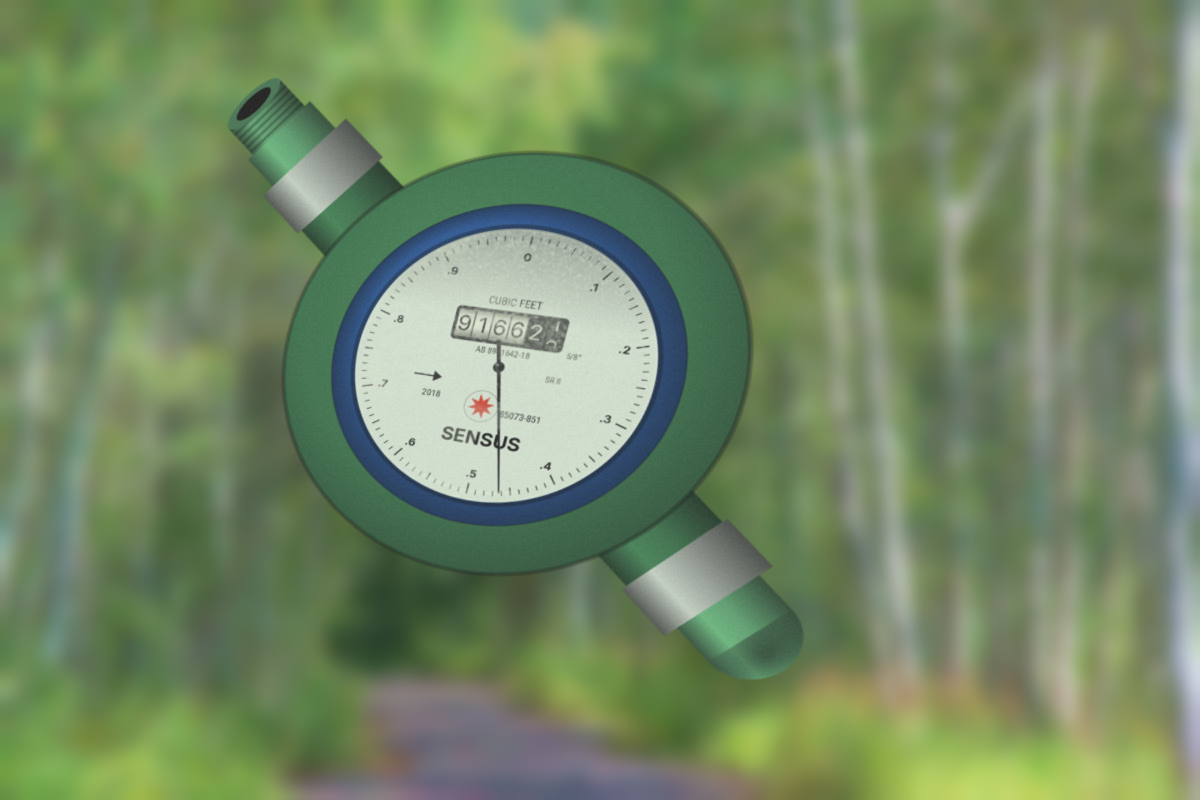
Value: 916621.46 (ft³)
